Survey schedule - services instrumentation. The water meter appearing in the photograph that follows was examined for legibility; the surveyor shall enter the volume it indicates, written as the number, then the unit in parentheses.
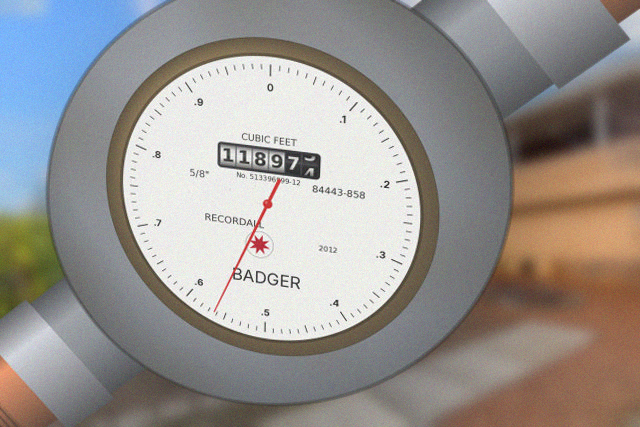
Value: 118973.56 (ft³)
